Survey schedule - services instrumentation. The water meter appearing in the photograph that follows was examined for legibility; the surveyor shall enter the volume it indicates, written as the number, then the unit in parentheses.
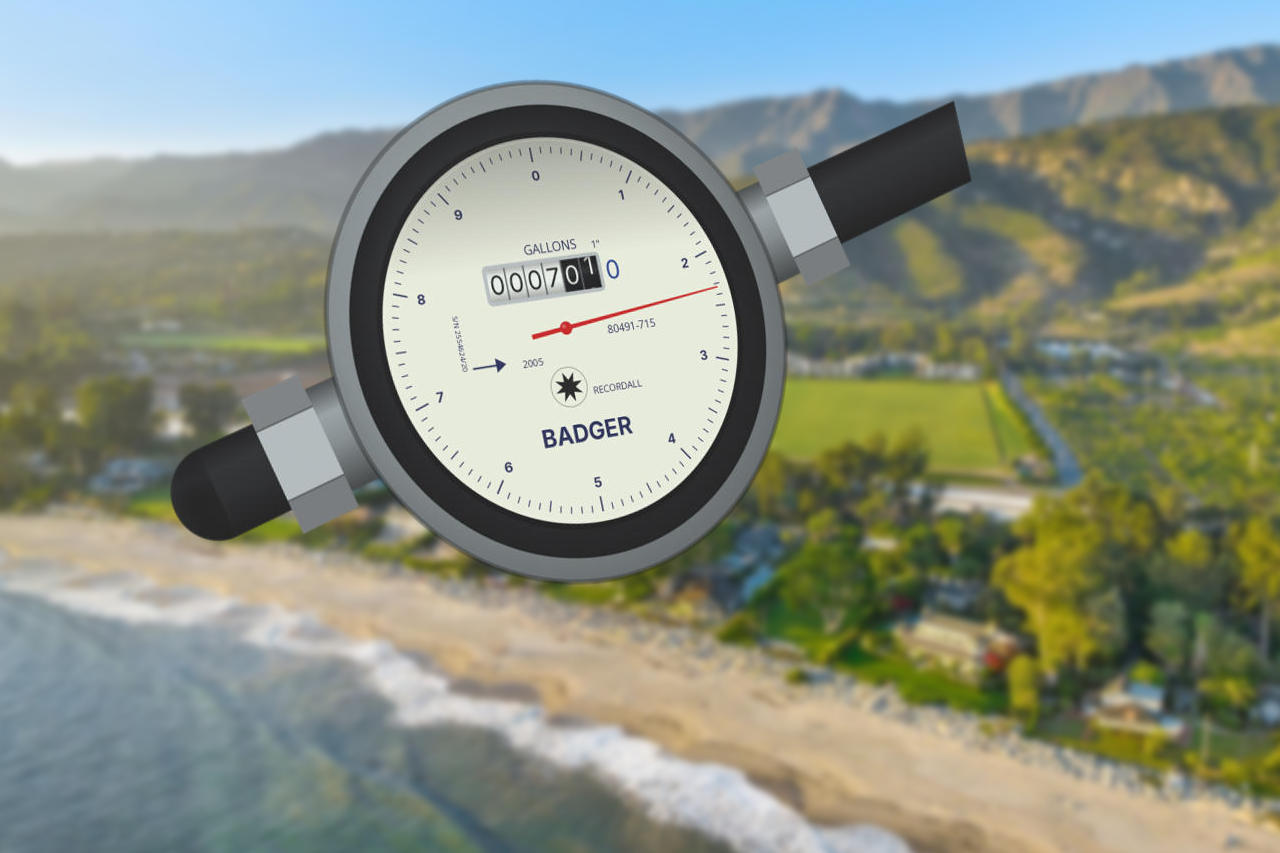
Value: 7012.3 (gal)
